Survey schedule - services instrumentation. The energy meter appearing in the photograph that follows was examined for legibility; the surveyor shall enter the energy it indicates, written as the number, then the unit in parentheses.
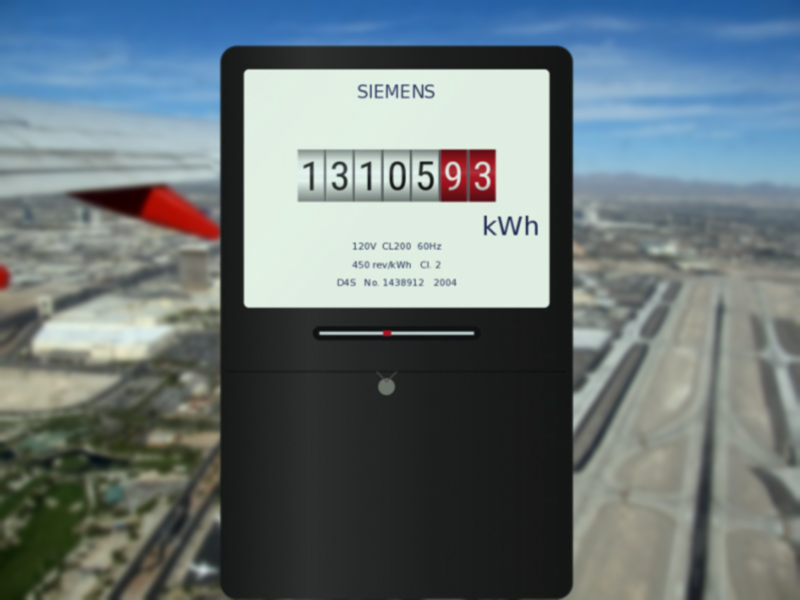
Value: 13105.93 (kWh)
